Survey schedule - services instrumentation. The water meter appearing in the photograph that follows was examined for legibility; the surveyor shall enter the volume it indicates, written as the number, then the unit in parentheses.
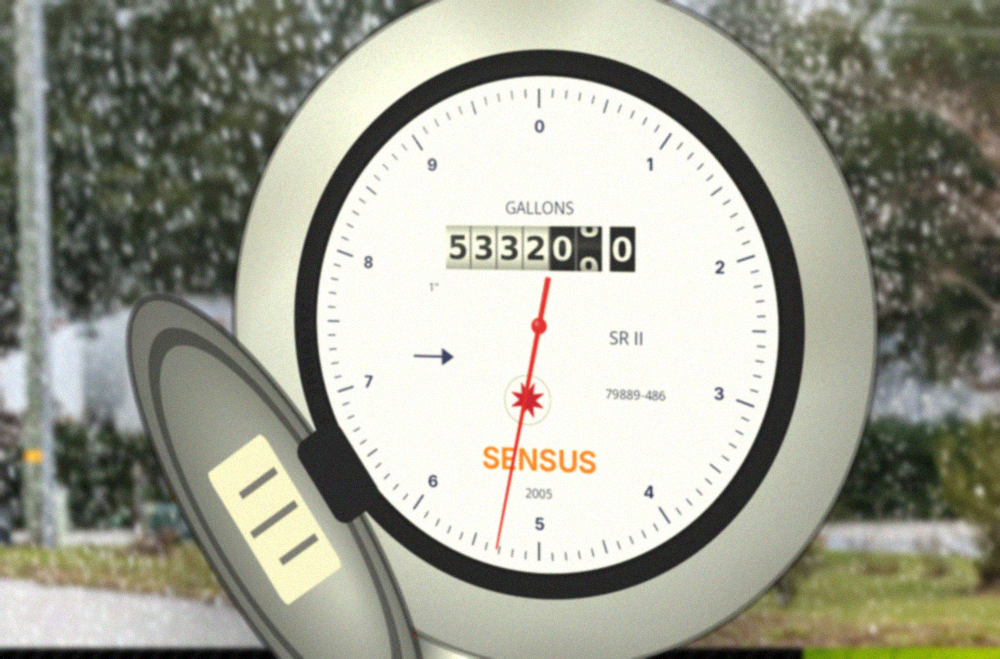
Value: 5332085.3 (gal)
